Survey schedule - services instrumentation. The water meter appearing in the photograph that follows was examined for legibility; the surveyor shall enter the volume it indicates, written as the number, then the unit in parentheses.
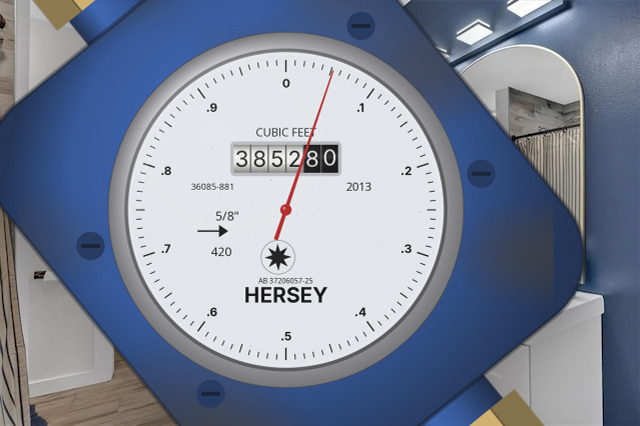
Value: 385280.05 (ft³)
